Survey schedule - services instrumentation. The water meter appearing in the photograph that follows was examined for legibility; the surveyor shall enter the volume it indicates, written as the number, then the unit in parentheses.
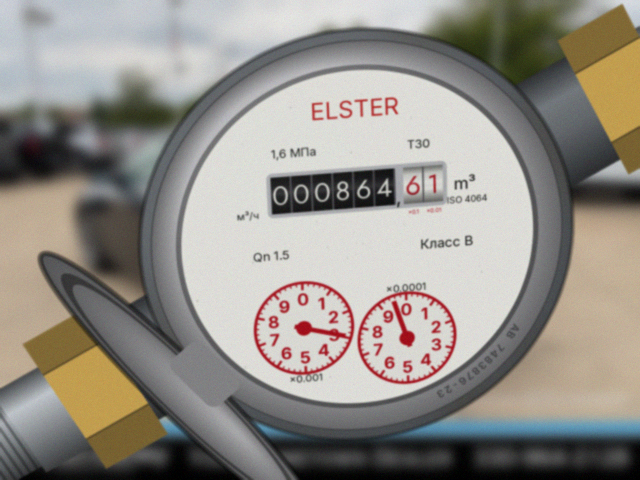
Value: 864.6129 (m³)
